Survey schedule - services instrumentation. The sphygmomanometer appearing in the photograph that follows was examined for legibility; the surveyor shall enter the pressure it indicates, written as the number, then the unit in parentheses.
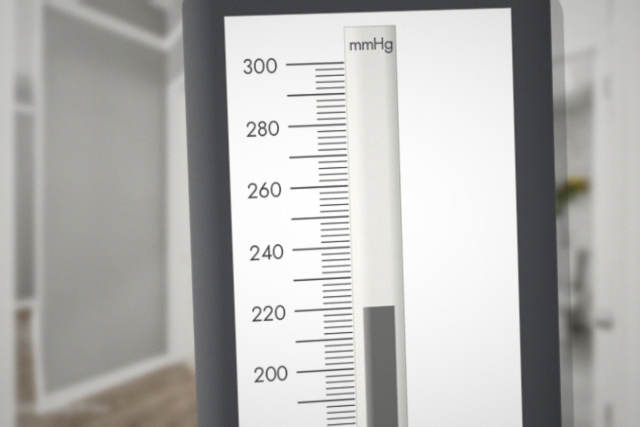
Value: 220 (mmHg)
